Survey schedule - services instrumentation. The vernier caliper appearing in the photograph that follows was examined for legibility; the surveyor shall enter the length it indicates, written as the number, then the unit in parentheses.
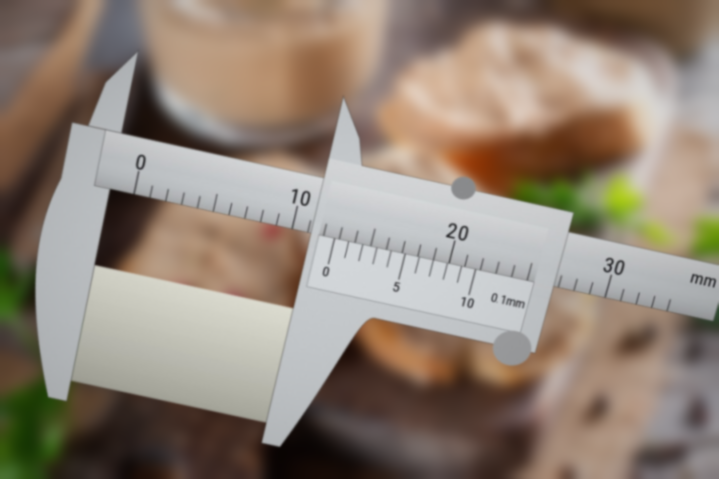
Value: 12.7 (mm)
